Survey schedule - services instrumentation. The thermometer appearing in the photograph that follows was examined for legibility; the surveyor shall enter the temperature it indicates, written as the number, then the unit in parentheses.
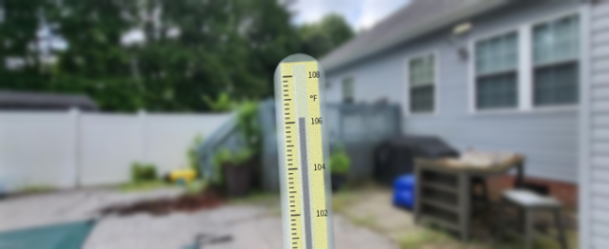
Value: 106.2 (°F)
